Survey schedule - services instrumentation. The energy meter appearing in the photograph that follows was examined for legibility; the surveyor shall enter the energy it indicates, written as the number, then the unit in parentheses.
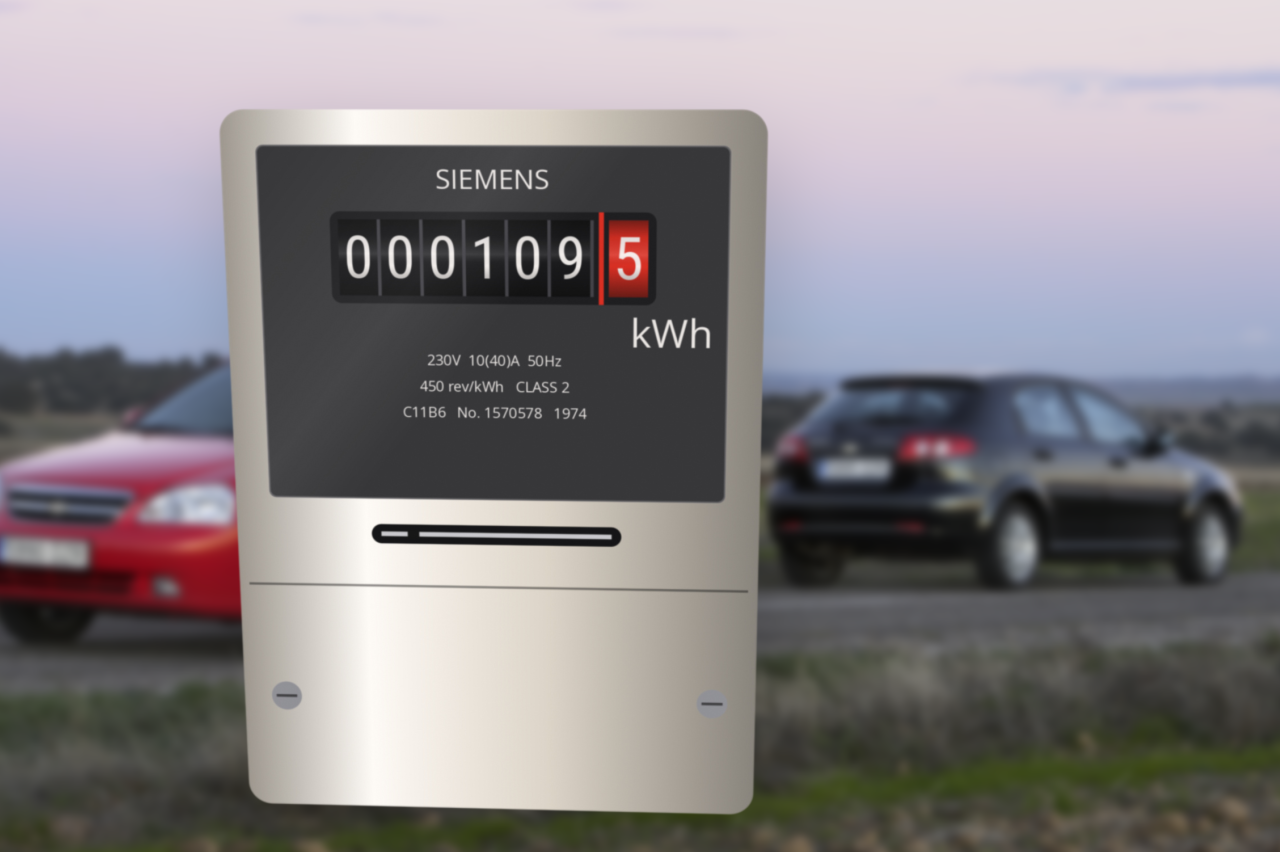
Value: 109.5 (kWh)
